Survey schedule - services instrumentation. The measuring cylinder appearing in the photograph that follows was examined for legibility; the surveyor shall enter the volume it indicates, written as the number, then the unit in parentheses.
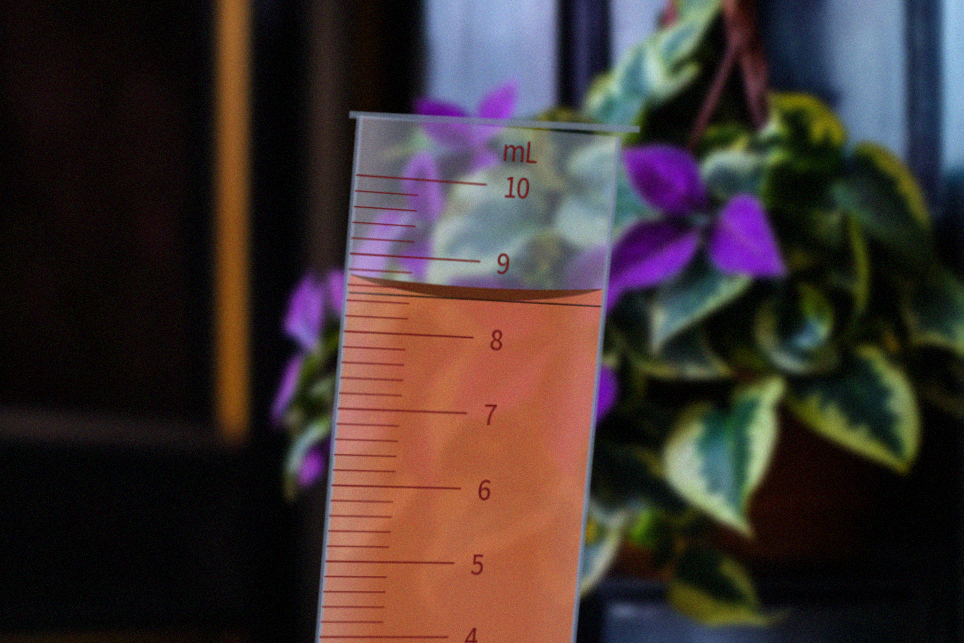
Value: 8.5 (mL)
